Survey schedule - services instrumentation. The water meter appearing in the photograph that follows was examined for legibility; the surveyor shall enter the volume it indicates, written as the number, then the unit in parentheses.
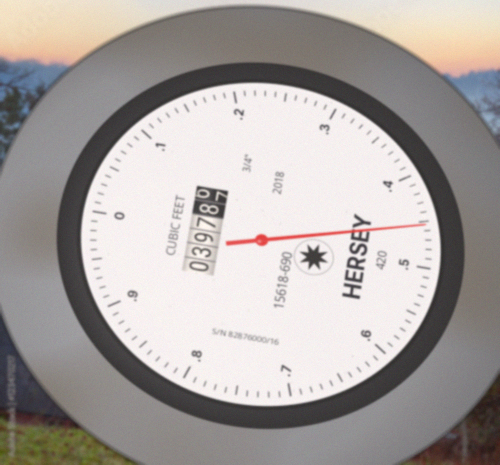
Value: 39786.45 (ft³)
